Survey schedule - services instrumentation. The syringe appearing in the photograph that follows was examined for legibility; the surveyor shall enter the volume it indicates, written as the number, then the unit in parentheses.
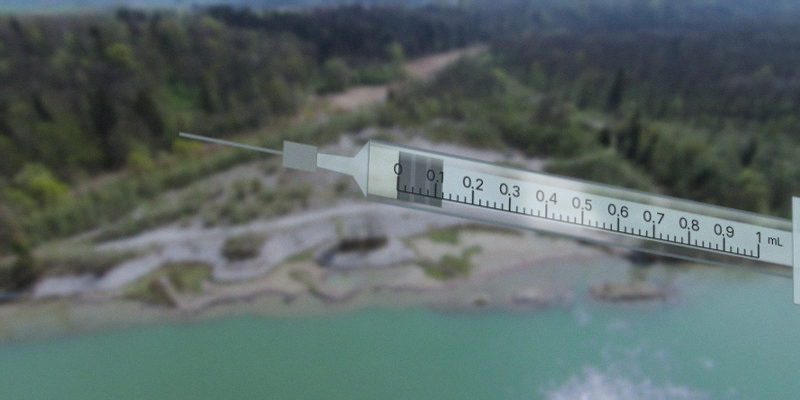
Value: 0 (mL)
